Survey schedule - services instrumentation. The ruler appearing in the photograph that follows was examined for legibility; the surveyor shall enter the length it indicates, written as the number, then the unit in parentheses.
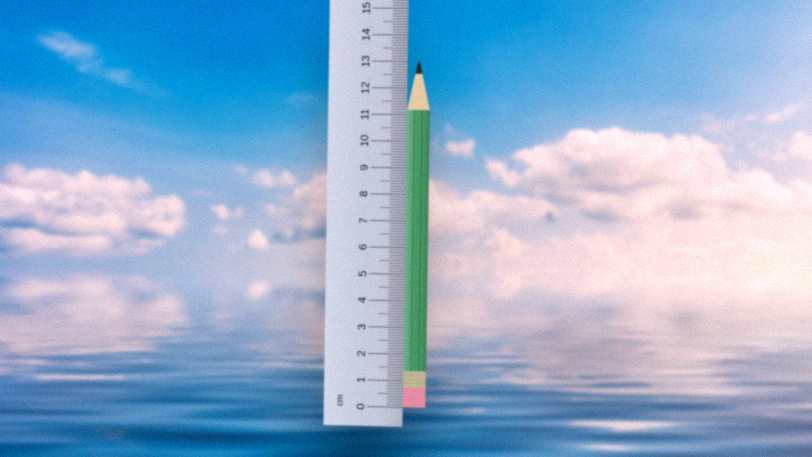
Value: 13 (cm)
